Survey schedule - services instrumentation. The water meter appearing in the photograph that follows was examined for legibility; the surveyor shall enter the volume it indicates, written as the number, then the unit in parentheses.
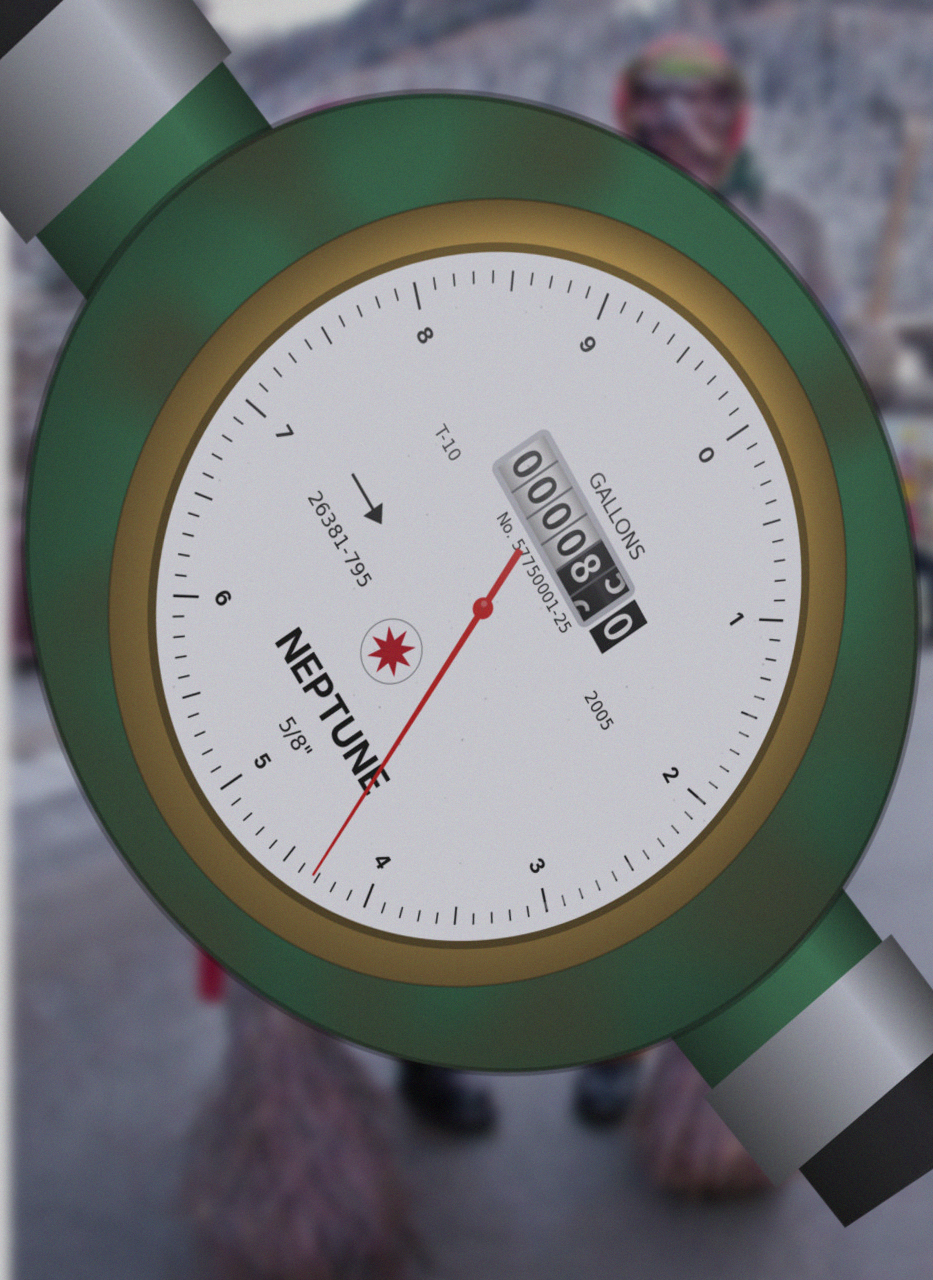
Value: 854.3 (gal)
